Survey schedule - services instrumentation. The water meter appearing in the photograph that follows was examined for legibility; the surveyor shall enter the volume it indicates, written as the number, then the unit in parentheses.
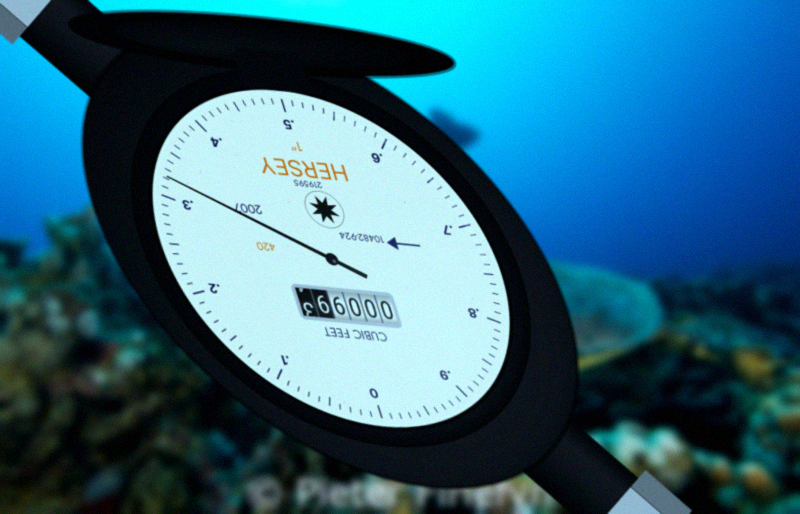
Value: 993.32 (ft³)
